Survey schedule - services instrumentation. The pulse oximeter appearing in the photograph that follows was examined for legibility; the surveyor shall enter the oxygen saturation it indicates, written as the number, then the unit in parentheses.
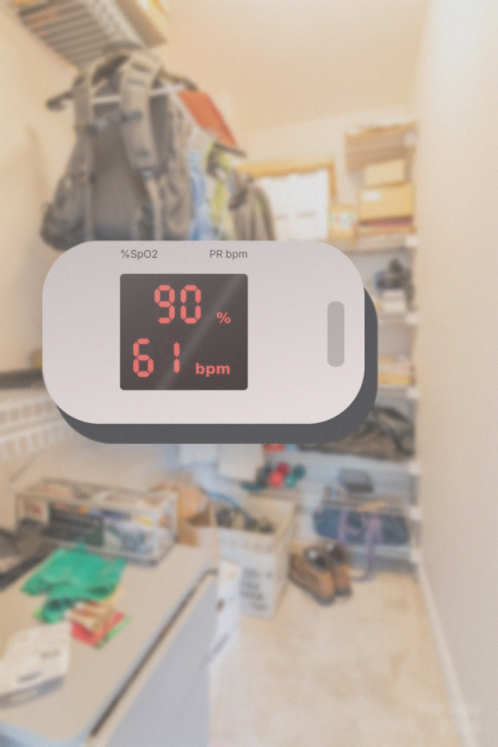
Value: 90 (%)
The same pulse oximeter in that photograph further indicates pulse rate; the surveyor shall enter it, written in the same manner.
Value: 61 (bpm)
